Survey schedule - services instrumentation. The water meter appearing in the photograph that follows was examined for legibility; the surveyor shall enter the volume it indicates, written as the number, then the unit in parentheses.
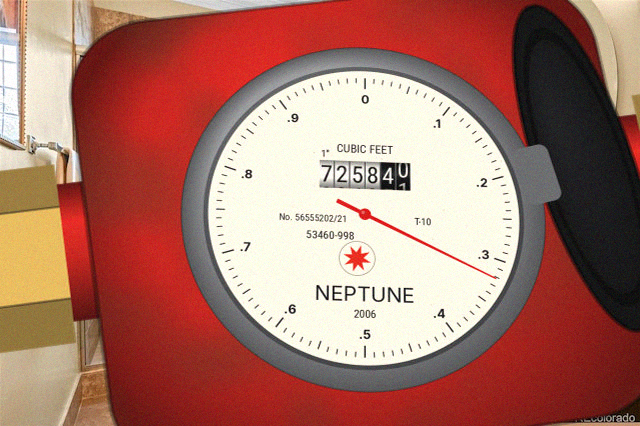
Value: 725840.32 (ft³)
